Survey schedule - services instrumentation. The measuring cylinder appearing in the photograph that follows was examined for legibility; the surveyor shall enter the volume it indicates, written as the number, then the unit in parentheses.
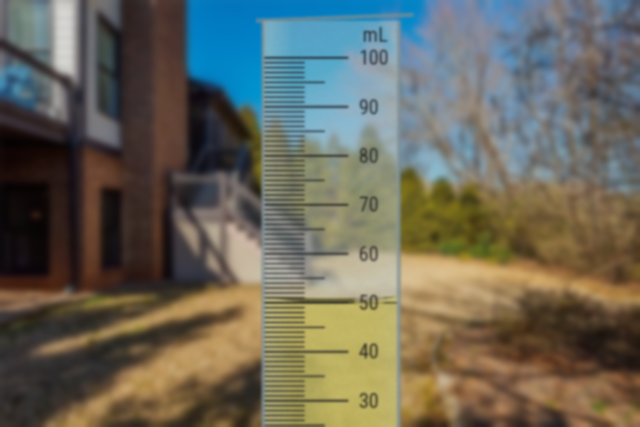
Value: 50 (mL)
